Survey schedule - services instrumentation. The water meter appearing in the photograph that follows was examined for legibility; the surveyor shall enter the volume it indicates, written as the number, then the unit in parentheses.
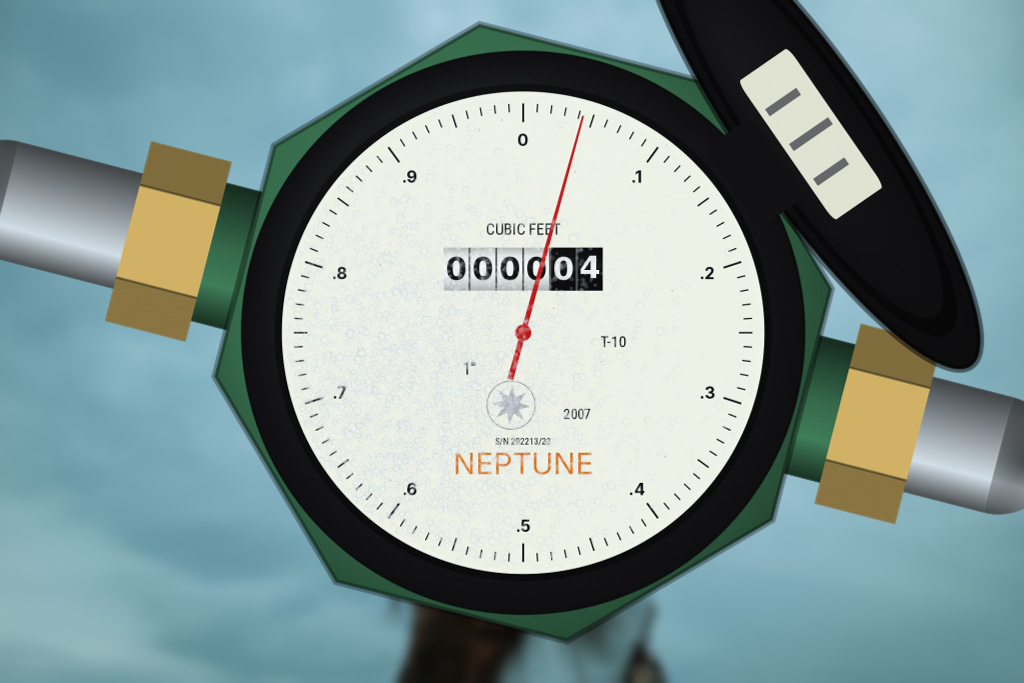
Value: 4.04 (ft³)
